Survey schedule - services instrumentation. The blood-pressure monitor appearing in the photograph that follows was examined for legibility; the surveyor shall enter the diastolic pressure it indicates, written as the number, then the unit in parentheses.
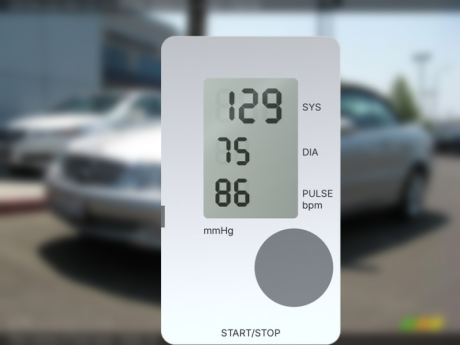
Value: 75 (mmHg)
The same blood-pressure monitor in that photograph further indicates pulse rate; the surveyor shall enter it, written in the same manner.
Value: 86 (bpm)
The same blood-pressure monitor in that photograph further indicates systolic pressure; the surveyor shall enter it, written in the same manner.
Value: 129 (mmHg)
